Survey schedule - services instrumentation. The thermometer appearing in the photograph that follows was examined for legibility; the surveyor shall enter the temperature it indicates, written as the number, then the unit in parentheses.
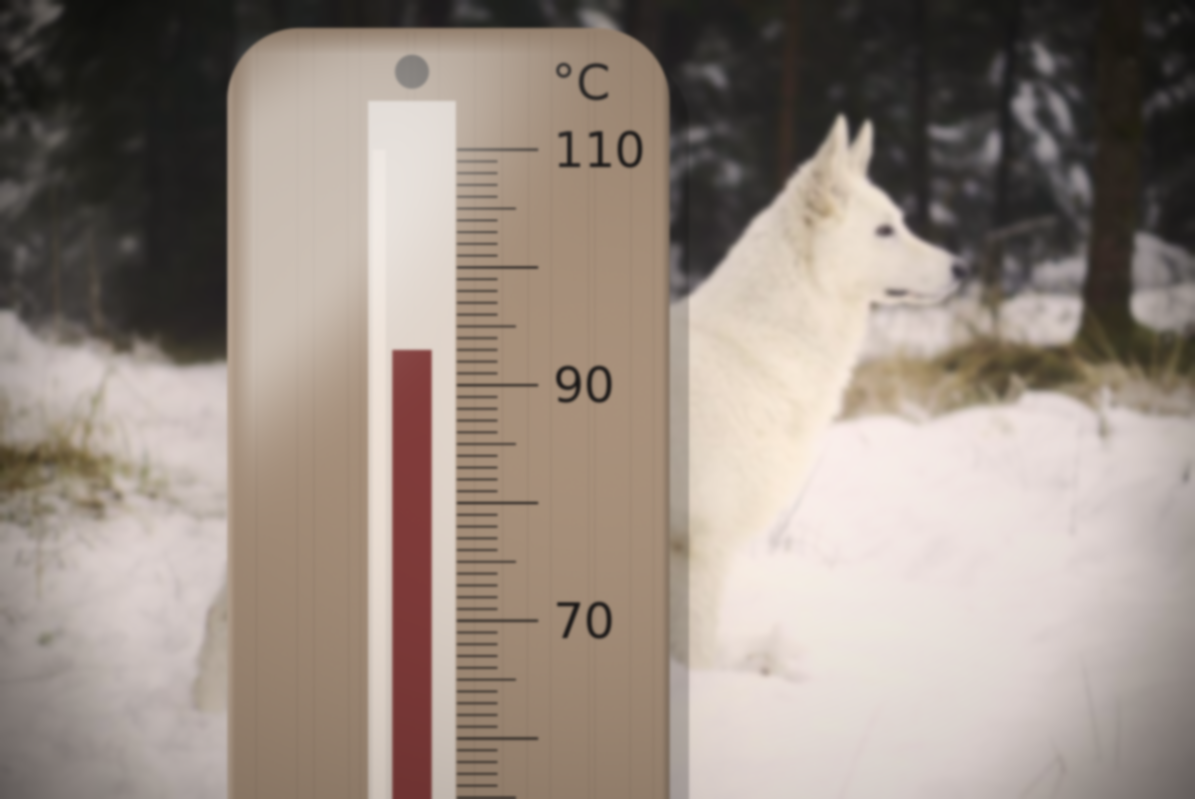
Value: 93 (°C)
